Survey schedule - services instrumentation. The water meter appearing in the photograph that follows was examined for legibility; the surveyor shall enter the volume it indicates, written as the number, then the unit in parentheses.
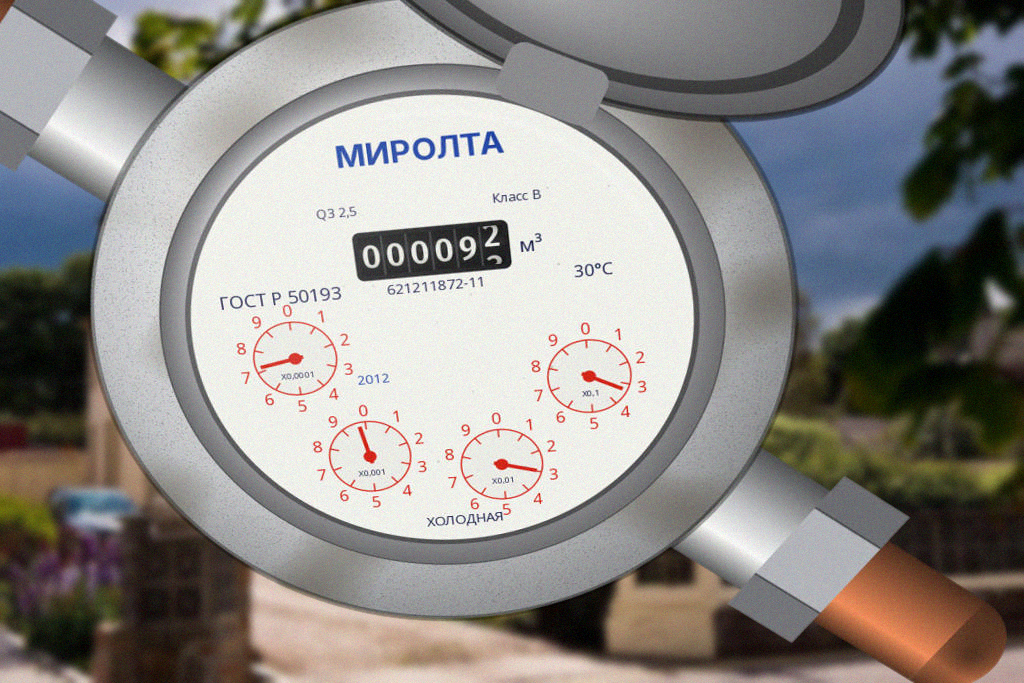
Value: 92.3297 (m³)
